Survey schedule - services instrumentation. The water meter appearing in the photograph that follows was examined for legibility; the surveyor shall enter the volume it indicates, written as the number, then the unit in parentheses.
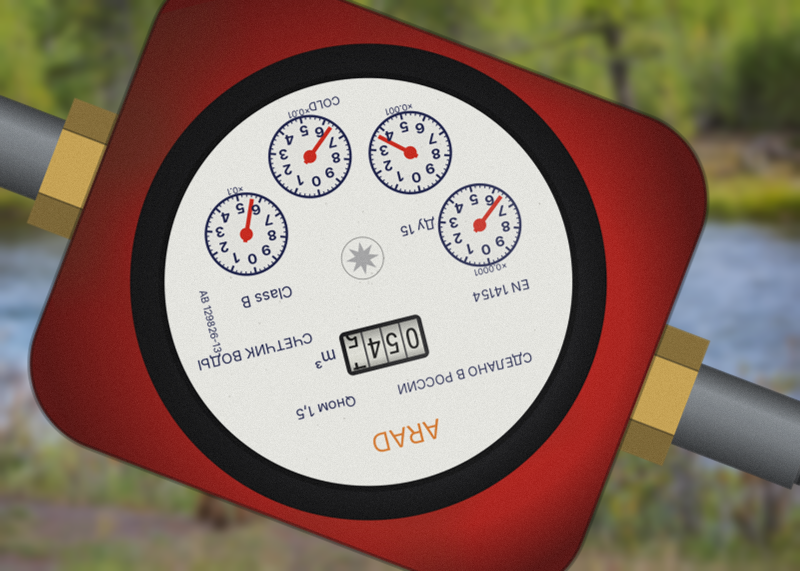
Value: 544.5636 (m³)
